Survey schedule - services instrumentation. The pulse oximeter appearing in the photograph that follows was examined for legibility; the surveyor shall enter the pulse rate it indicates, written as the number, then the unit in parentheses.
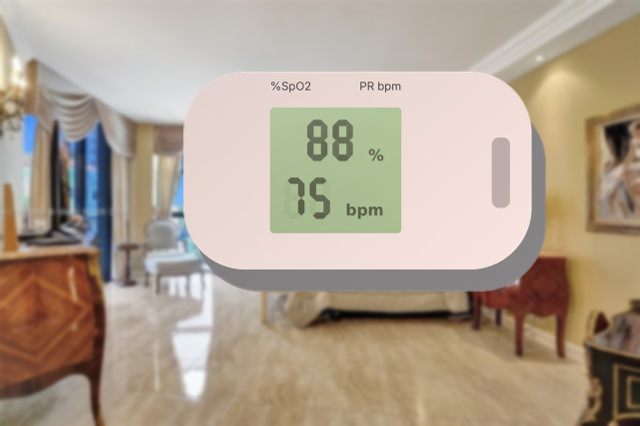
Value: 75 (bpm)
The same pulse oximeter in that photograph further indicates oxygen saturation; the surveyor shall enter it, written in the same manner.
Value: 88 (%)
